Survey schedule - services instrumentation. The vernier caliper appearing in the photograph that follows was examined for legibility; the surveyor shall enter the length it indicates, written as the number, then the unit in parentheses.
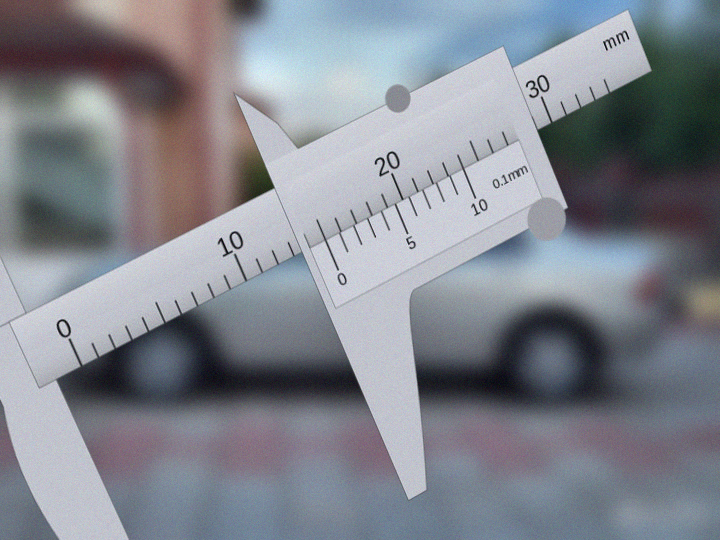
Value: 15.0 (mm)
